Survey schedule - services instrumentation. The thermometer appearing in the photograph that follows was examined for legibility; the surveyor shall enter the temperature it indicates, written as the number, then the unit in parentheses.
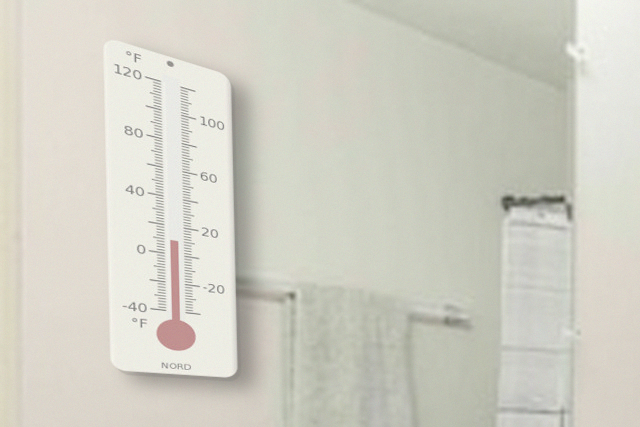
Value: 10 (°F)
